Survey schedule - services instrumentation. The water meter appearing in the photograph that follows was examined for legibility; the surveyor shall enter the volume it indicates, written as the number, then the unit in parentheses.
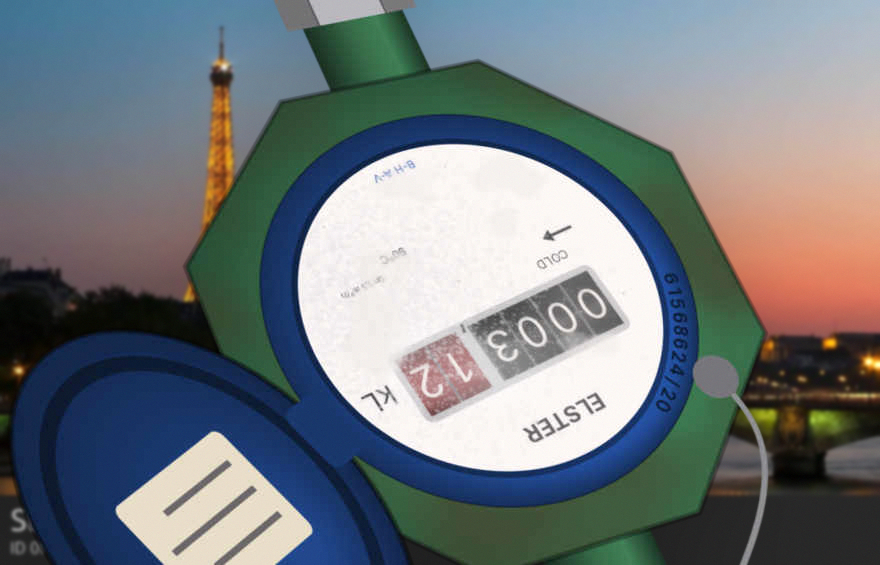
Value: 3.12 (kL)
